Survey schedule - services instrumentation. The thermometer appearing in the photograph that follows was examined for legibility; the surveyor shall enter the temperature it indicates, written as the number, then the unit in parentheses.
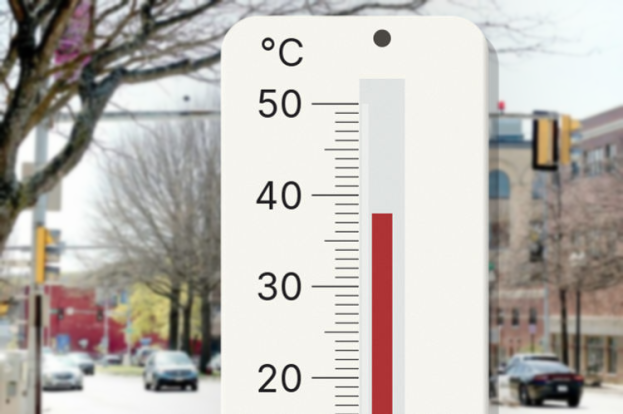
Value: 38 (°C)
